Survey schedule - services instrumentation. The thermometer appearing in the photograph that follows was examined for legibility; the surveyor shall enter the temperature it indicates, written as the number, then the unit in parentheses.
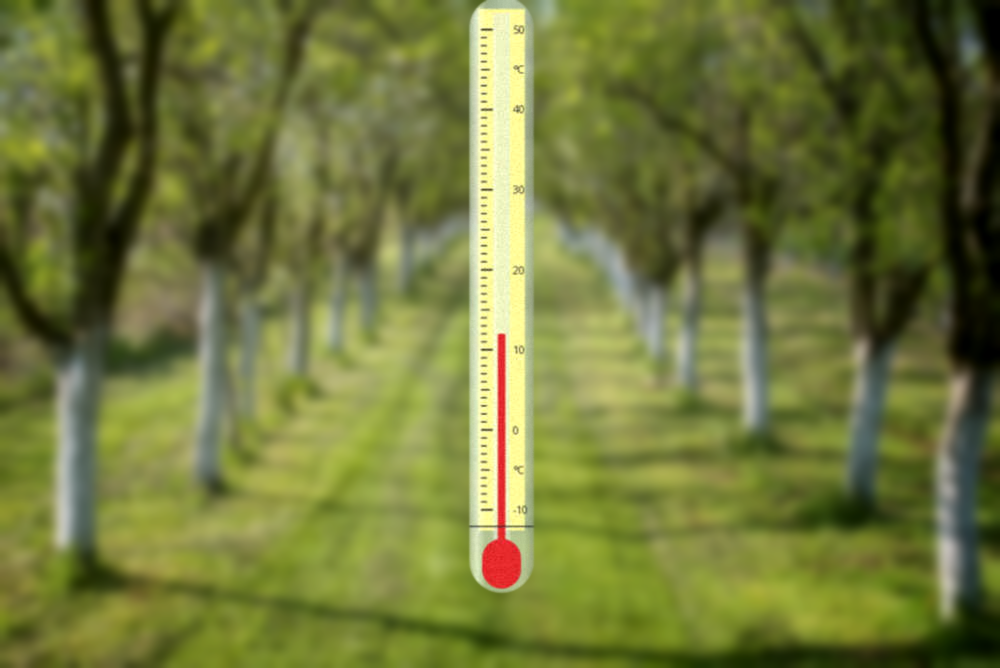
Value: 12 (°C)
